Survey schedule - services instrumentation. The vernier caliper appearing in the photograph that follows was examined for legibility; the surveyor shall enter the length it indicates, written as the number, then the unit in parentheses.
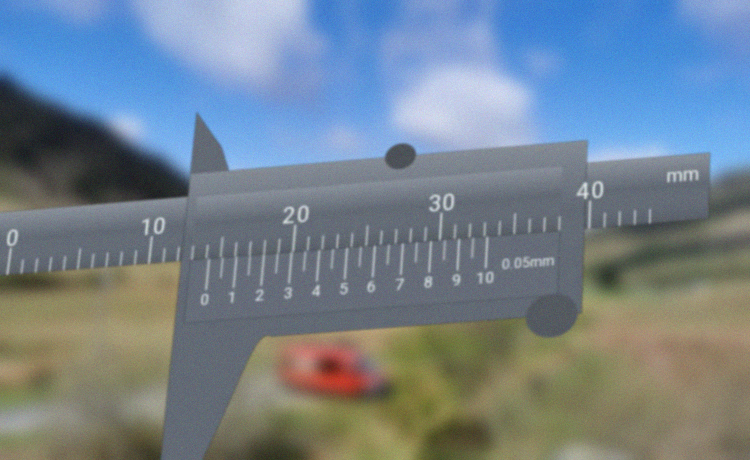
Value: 14.2 (mm)
